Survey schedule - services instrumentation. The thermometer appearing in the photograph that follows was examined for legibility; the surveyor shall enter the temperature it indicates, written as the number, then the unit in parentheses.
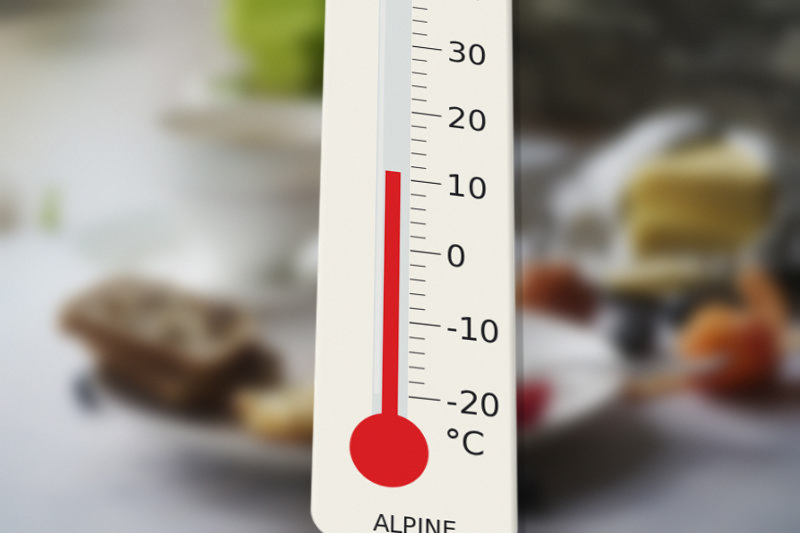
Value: 11 (°C)
